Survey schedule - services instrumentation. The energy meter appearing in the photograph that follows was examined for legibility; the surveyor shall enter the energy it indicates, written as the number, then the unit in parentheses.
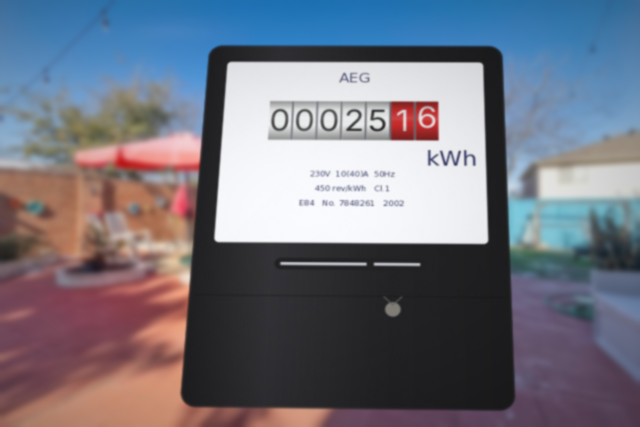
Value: 25.16 (kWh)
